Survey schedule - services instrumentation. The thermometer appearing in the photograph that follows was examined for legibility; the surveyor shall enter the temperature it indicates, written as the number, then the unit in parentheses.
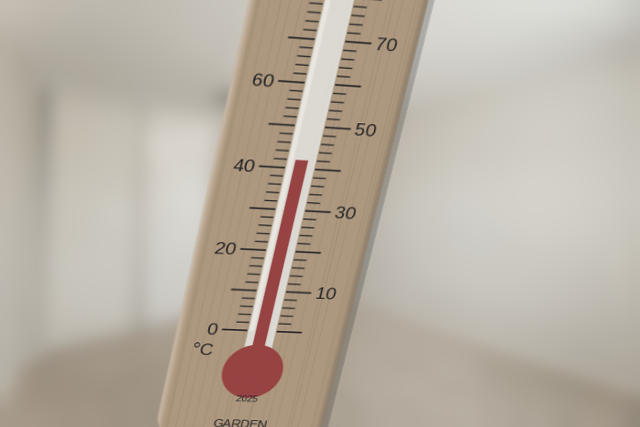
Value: 42 (°C)
